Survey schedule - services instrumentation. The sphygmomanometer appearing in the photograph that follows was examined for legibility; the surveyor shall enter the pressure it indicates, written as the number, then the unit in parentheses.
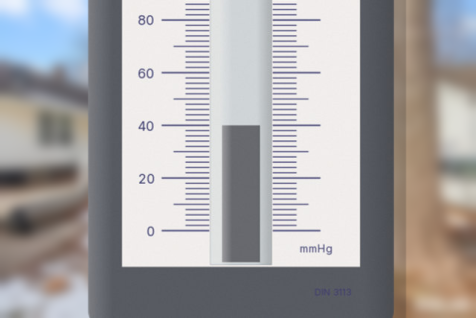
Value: 40 (mmHg)
